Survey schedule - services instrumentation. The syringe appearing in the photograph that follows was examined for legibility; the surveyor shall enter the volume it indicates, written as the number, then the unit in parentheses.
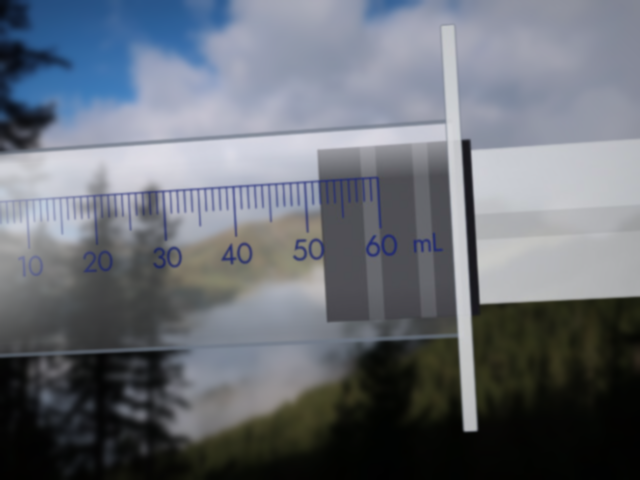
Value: 52 (mL)
